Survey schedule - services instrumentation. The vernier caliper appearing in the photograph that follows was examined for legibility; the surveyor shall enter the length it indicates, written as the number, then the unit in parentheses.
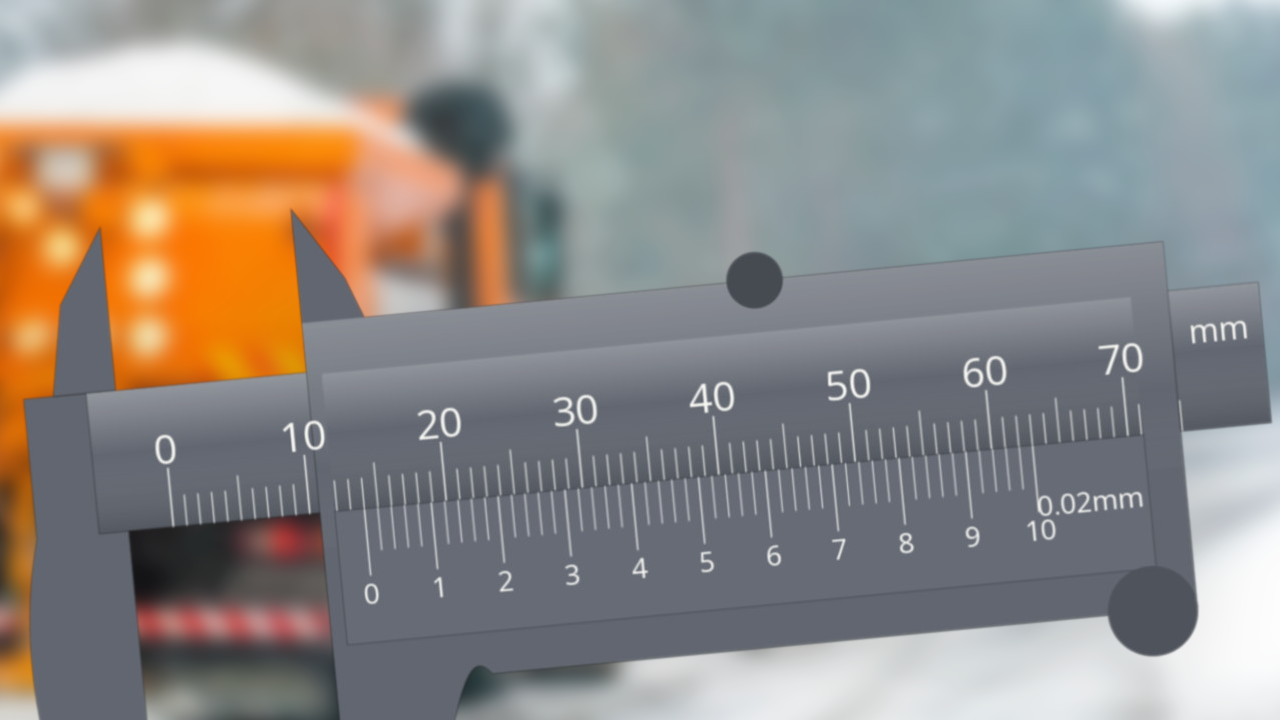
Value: 14.0 (mm)
